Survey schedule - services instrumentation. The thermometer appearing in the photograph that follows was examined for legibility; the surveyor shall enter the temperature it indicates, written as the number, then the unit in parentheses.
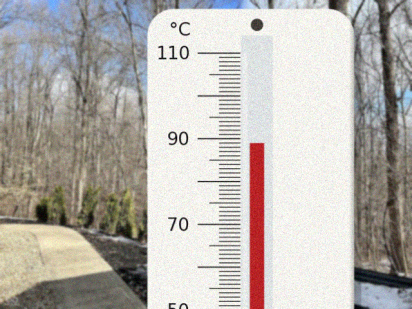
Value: 89 (°C)
